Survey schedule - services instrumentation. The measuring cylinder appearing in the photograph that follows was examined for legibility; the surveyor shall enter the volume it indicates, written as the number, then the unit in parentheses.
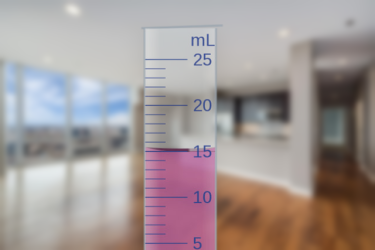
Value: 15 (mL)
